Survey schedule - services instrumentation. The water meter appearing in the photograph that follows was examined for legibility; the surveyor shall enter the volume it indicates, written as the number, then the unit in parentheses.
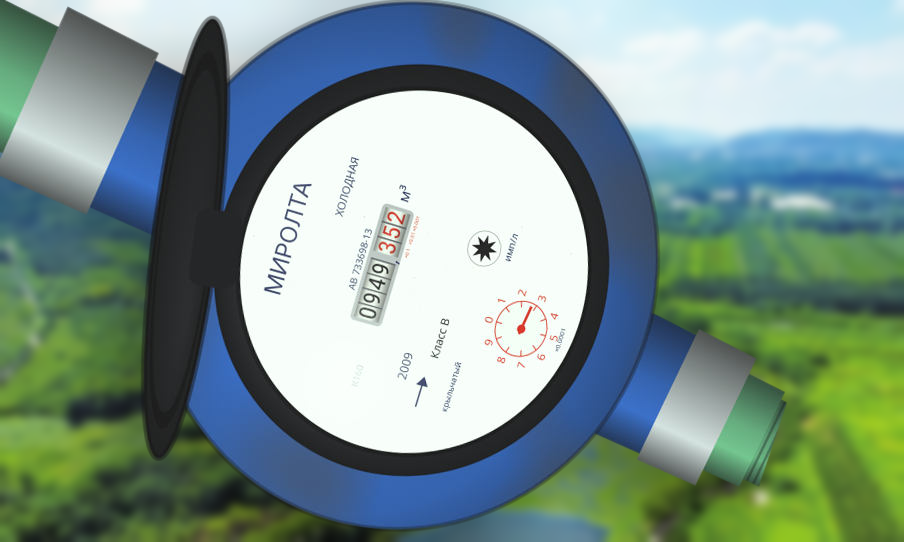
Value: 949.3522 (m³)
